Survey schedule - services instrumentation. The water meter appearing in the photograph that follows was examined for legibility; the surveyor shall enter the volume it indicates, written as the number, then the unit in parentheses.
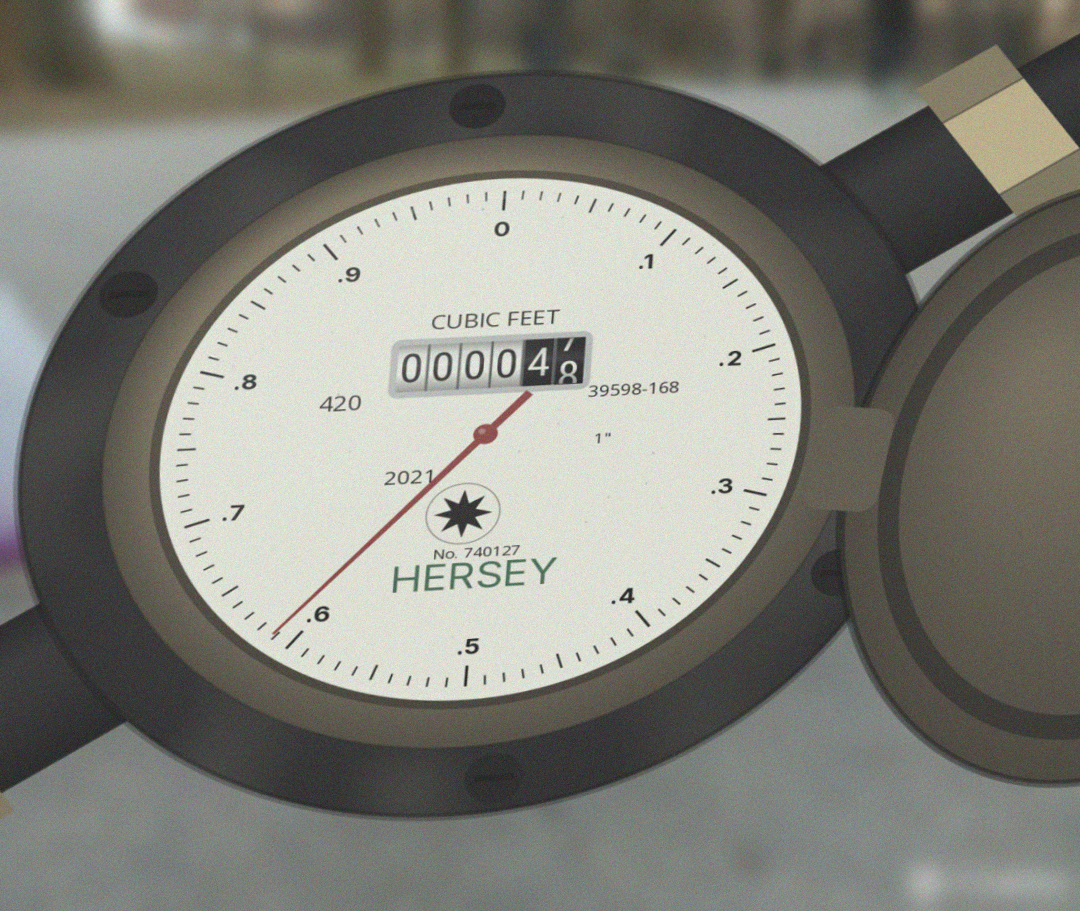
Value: 47.61 (ft³)
